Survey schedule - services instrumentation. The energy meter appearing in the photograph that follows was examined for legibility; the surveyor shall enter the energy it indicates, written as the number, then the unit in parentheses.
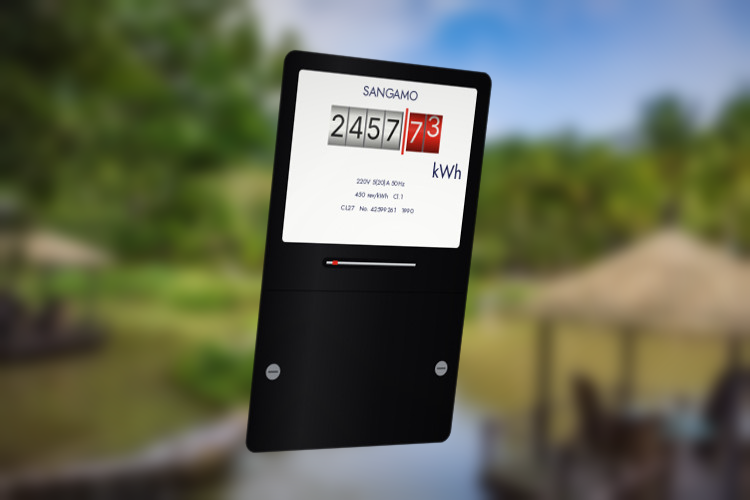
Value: 2457.73 (kWh)
